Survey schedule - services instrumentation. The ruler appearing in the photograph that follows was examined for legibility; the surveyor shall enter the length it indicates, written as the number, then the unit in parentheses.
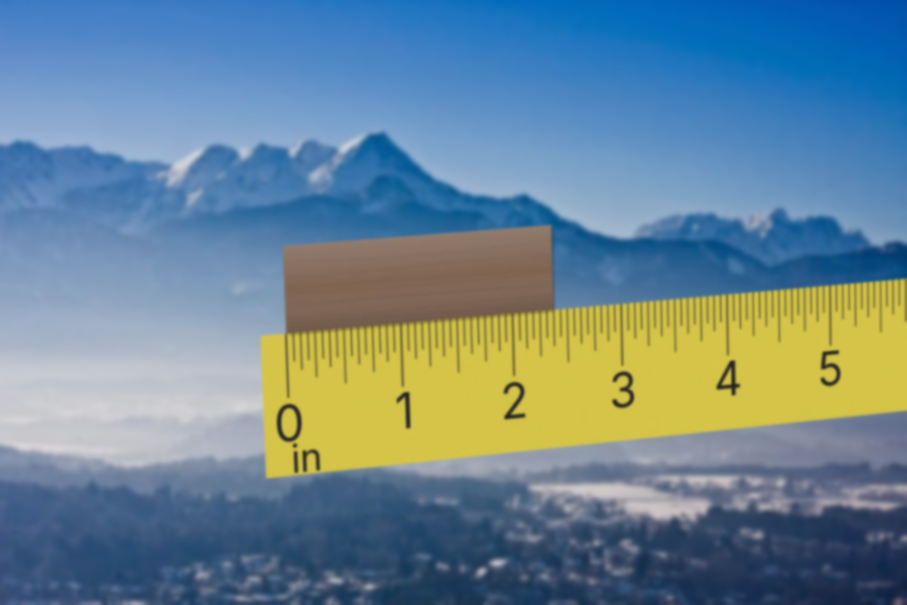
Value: 2.375 (in)
